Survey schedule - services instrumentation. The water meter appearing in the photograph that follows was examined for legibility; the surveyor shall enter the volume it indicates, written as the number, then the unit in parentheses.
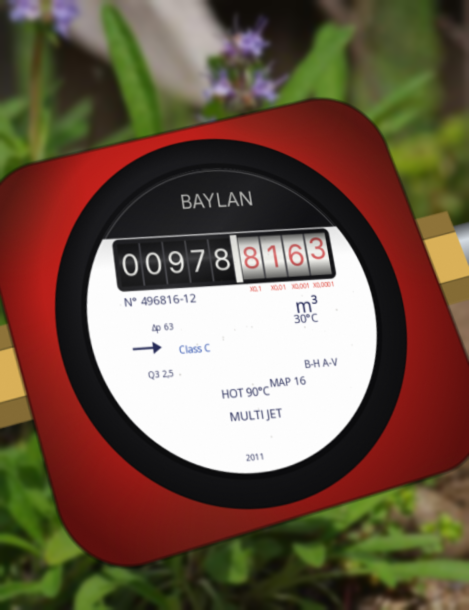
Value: 978.8163 (m³)
